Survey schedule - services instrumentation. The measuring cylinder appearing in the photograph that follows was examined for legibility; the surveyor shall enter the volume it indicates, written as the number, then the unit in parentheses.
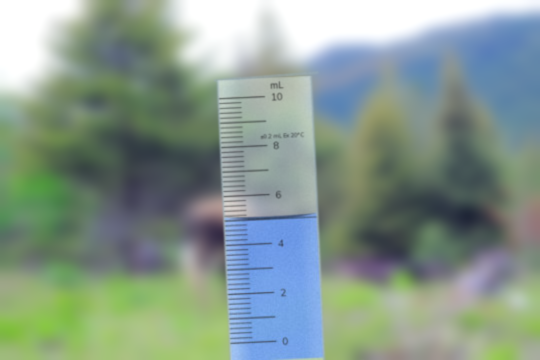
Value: 5 (mL)
